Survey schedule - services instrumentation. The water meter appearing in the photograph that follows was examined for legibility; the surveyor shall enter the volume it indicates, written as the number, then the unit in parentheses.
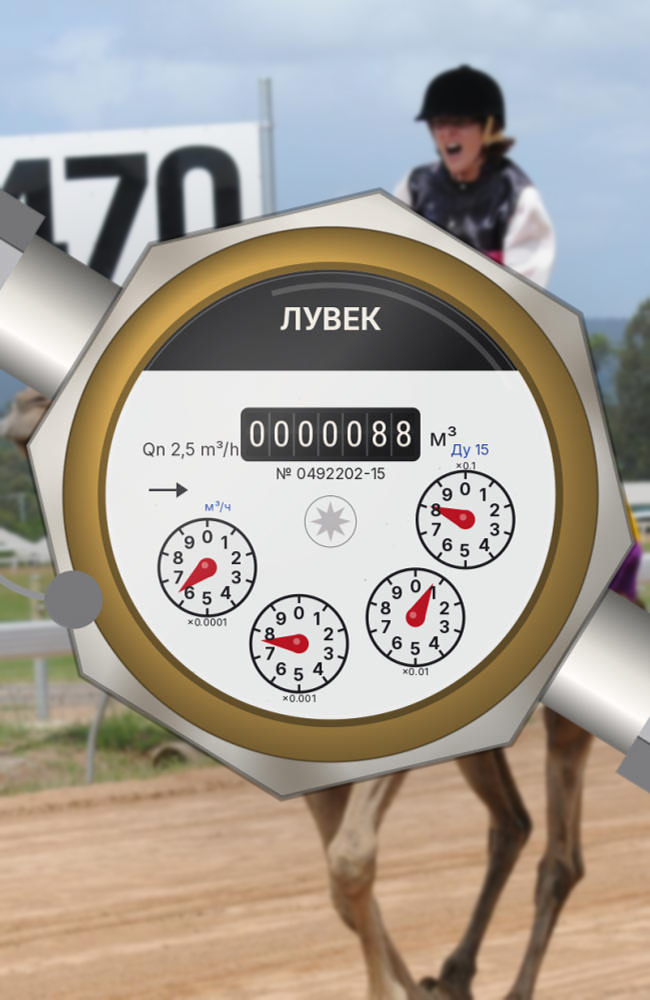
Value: 88.8076 (m³)
